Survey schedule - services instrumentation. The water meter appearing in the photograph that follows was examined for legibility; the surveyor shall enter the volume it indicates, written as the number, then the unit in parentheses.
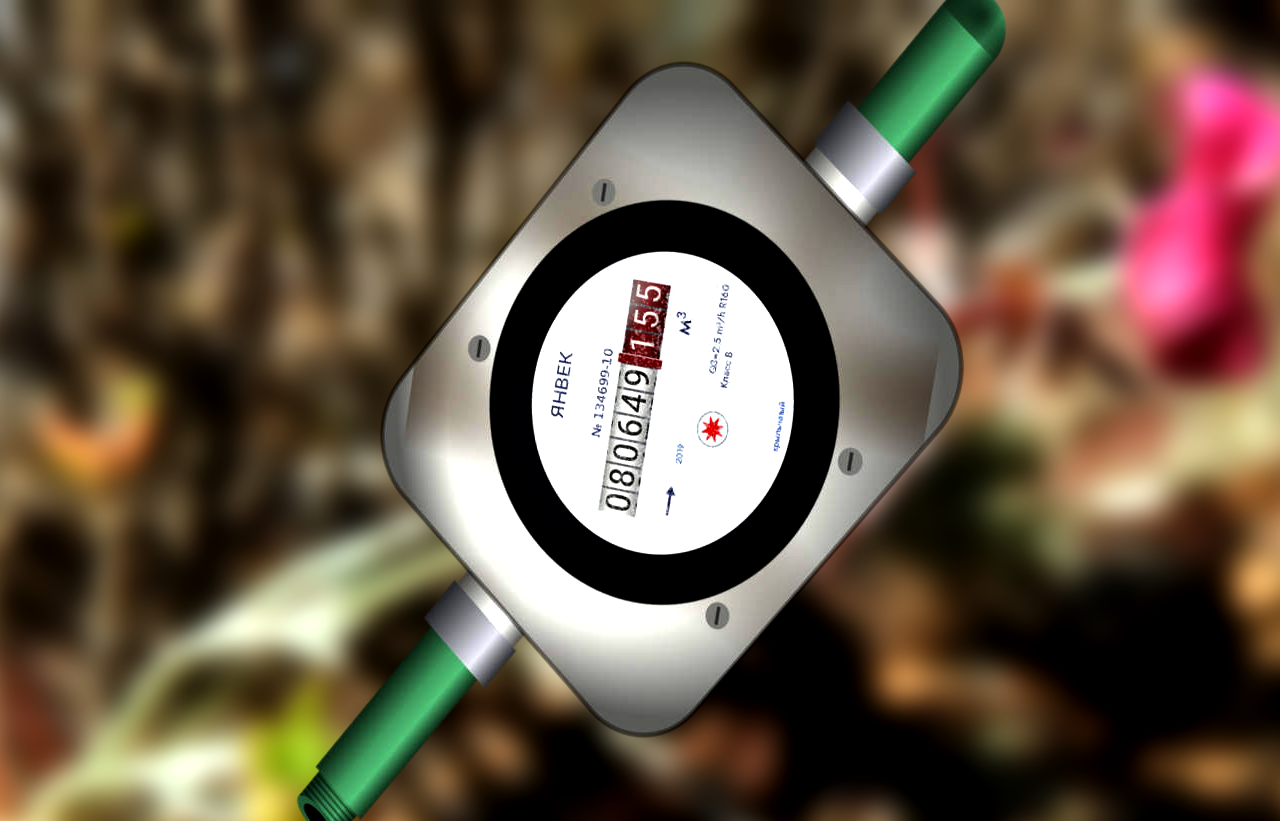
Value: 80649.155 (m³)
